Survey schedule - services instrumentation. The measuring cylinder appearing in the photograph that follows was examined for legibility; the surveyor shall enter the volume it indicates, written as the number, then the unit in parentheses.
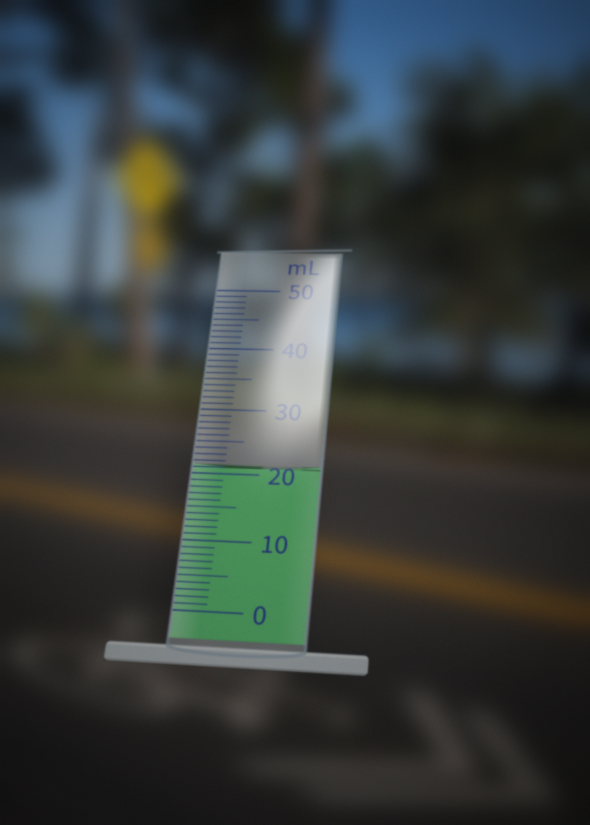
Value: 21 (mL)
